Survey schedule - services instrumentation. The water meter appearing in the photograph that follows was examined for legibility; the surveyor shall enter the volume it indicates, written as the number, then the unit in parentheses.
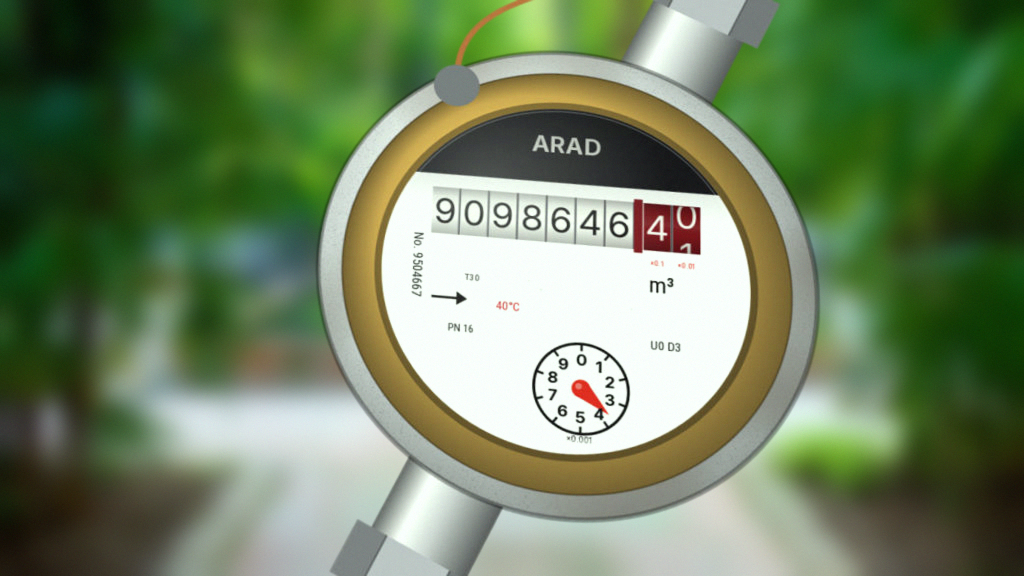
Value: 9098646.403 (m³)
